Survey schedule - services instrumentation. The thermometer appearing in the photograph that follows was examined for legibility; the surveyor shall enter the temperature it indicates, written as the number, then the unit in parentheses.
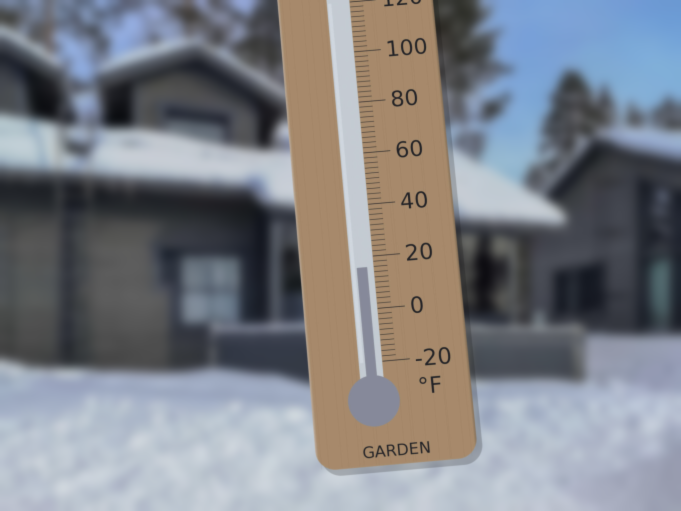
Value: 16 (°F)
